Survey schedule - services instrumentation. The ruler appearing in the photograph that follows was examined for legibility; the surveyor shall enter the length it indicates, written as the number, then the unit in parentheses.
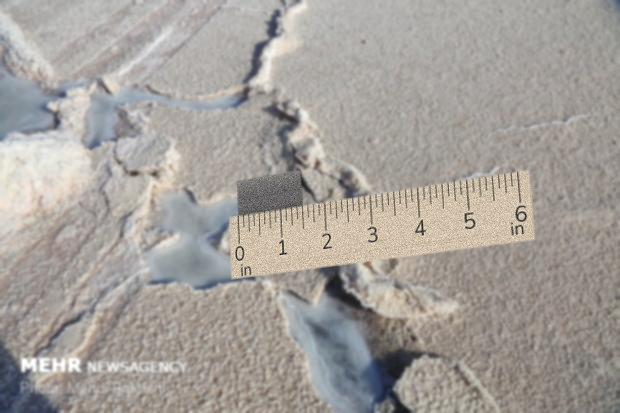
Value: 1.5 (in)
